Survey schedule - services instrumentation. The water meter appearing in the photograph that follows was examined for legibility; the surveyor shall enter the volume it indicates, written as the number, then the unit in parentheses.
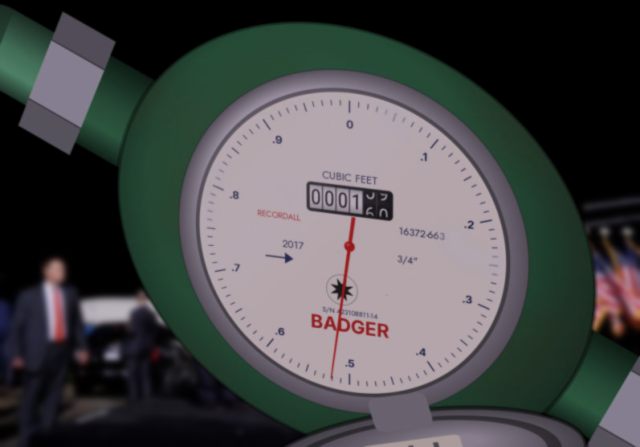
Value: 159.52 (ft³)
